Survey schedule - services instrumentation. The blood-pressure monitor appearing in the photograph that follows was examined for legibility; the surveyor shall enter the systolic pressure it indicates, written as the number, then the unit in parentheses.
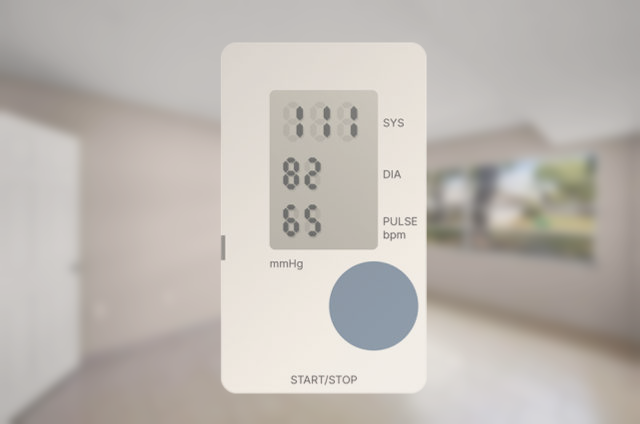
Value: 111 (mmHg)
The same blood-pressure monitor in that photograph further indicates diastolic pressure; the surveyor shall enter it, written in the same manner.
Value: 82 (mmHg)
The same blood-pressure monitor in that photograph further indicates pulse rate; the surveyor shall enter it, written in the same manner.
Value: 65 (bpm)
